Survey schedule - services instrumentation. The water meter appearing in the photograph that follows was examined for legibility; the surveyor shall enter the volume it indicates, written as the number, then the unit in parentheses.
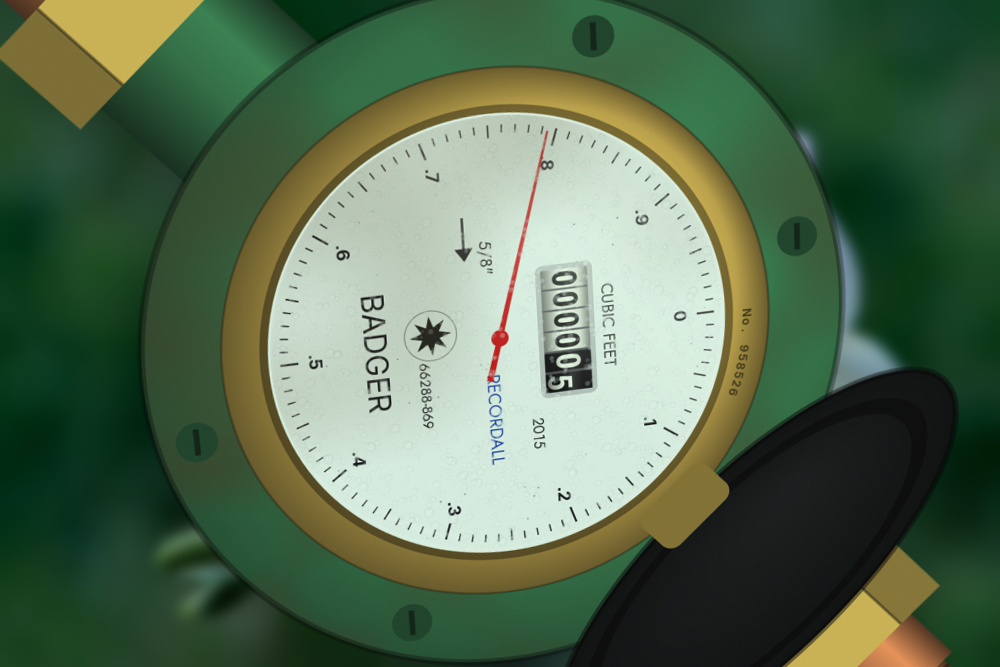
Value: 4.79 (ft³)
